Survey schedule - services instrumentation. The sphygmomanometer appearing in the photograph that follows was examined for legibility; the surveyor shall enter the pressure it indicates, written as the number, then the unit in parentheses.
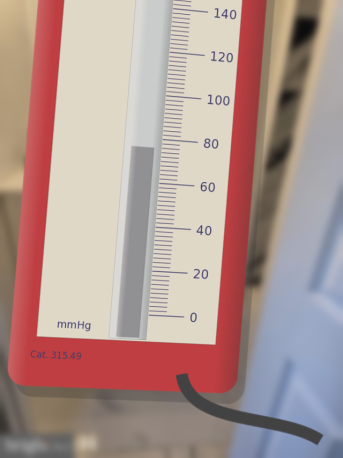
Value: 76 (mmHg)
